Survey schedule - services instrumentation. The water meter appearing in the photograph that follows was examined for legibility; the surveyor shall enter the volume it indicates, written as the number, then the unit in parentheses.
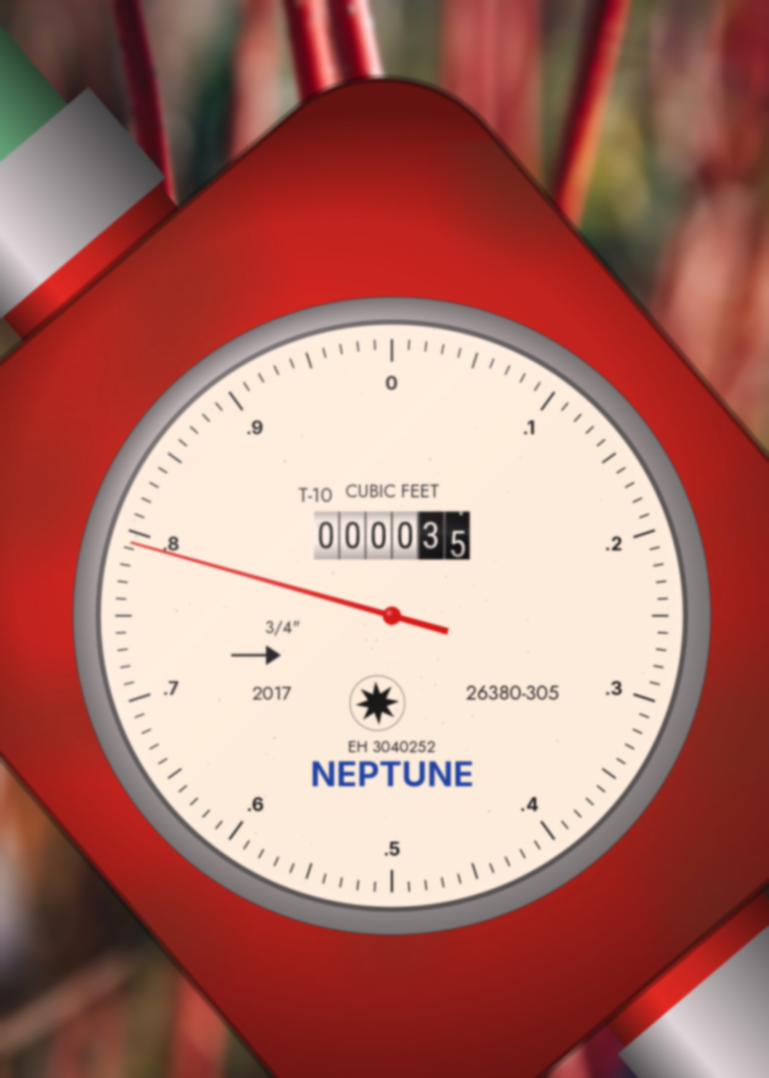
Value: 34.79 (ft³)
